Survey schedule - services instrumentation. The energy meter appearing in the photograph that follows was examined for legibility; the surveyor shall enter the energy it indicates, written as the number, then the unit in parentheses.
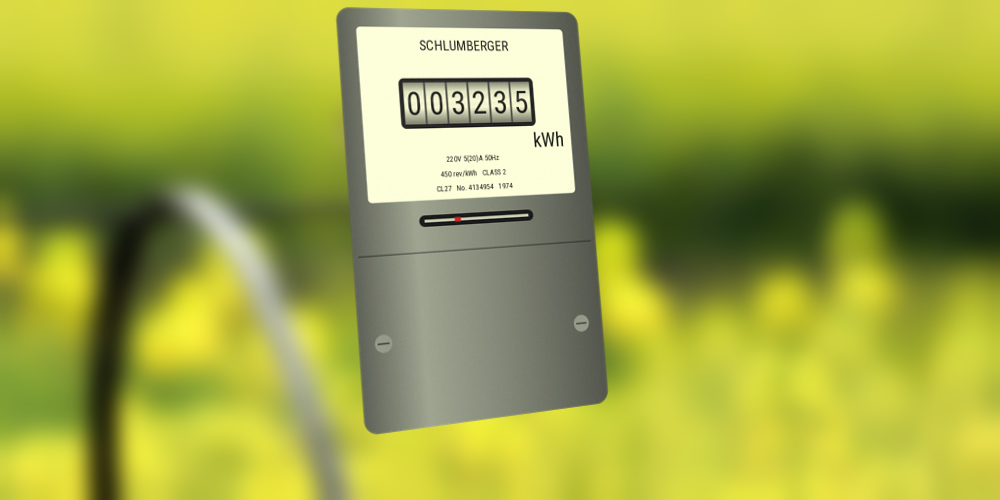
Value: 3235 (kWh)
